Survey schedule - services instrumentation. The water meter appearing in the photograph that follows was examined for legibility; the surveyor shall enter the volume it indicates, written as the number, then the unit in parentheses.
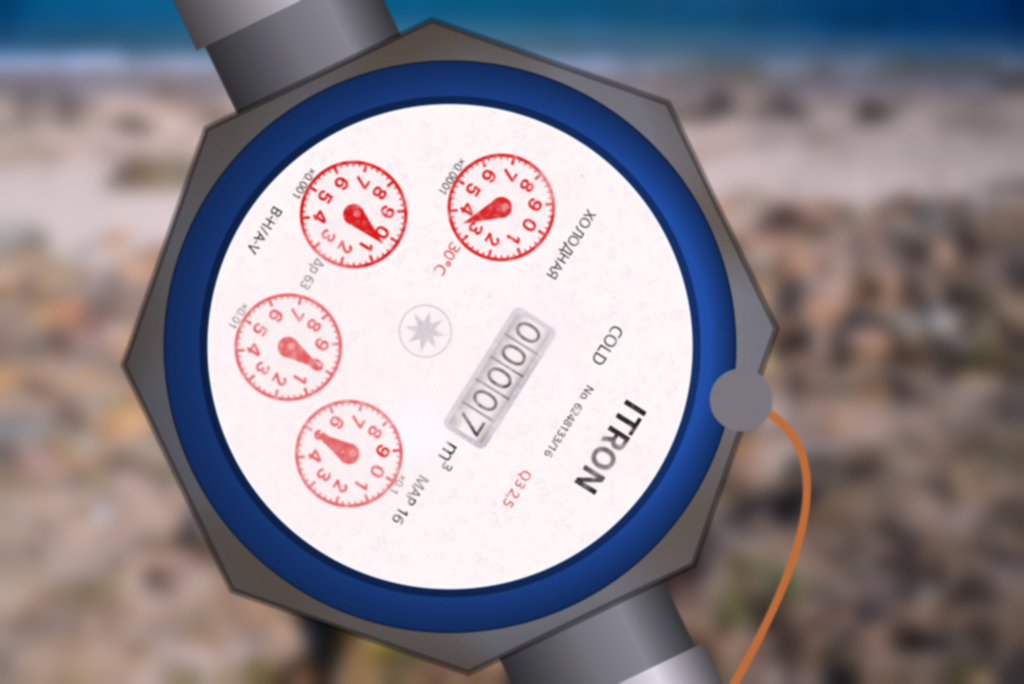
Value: 7.5003 (m³)
